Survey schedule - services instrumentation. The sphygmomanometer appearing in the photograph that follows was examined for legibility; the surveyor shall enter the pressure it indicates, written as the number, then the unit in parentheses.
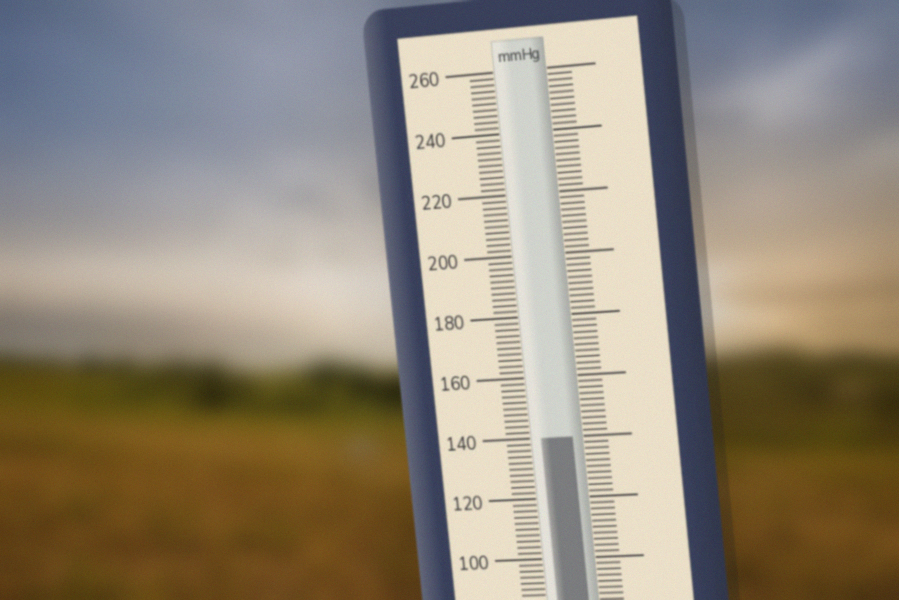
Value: 140 (mmHg)
